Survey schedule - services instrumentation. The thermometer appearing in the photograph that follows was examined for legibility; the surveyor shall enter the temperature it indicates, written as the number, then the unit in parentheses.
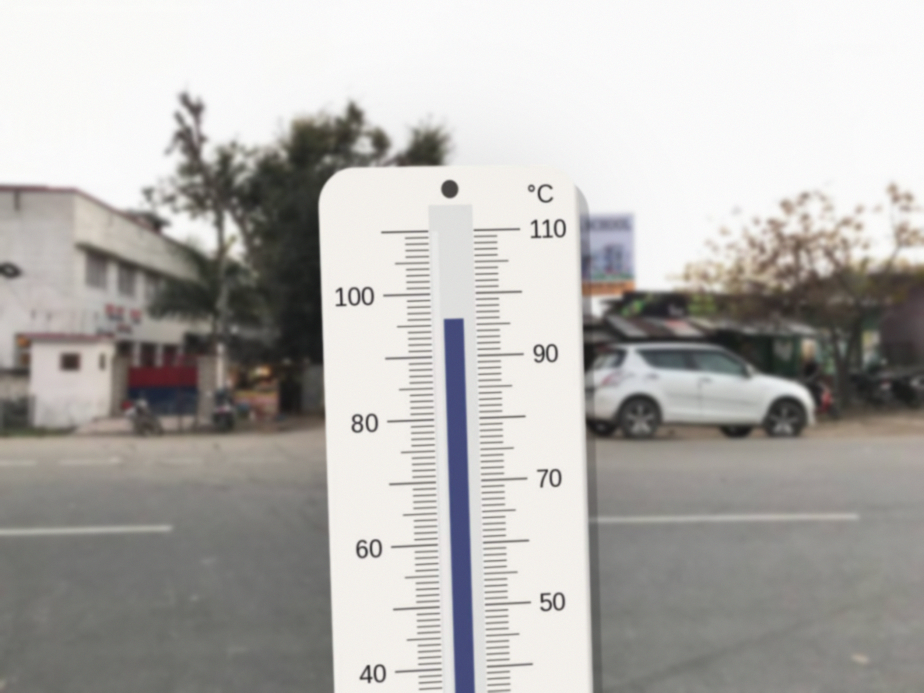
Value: 96 (°C)
